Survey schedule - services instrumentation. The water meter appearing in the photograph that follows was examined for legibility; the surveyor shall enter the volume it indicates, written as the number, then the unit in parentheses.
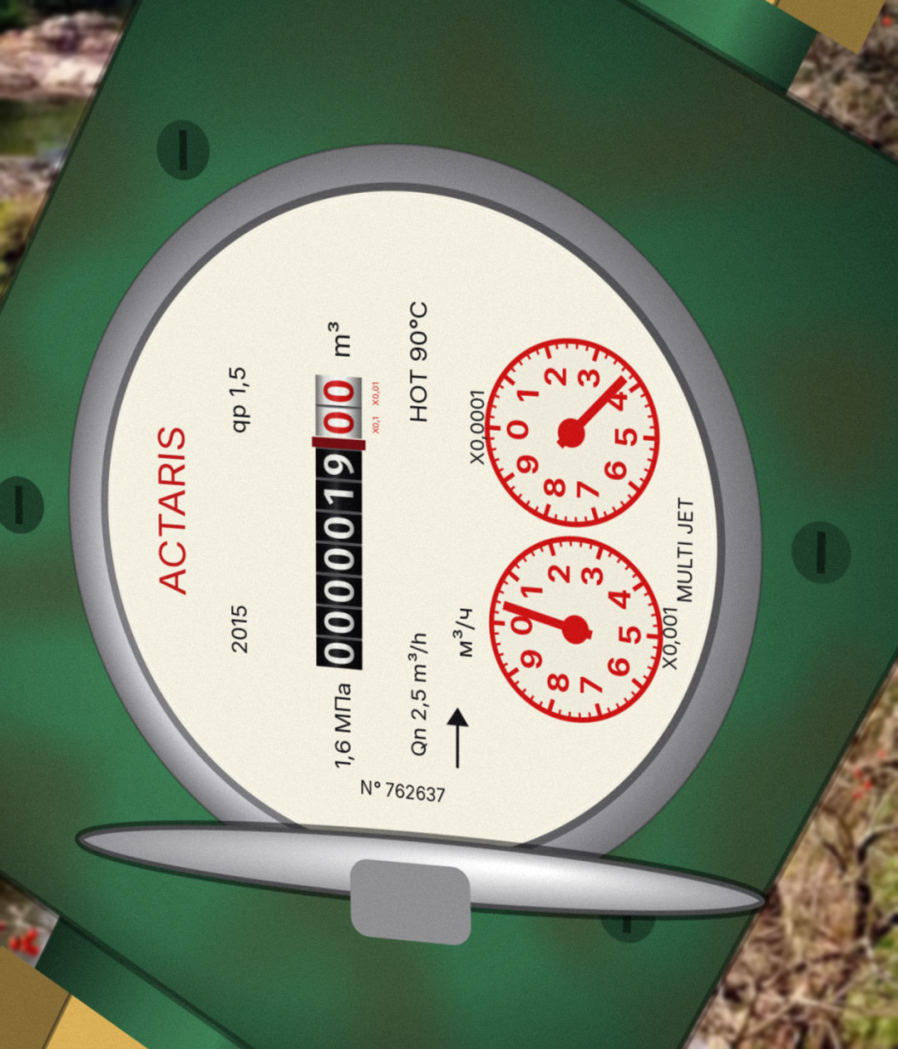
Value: 19.0003 (m³)
